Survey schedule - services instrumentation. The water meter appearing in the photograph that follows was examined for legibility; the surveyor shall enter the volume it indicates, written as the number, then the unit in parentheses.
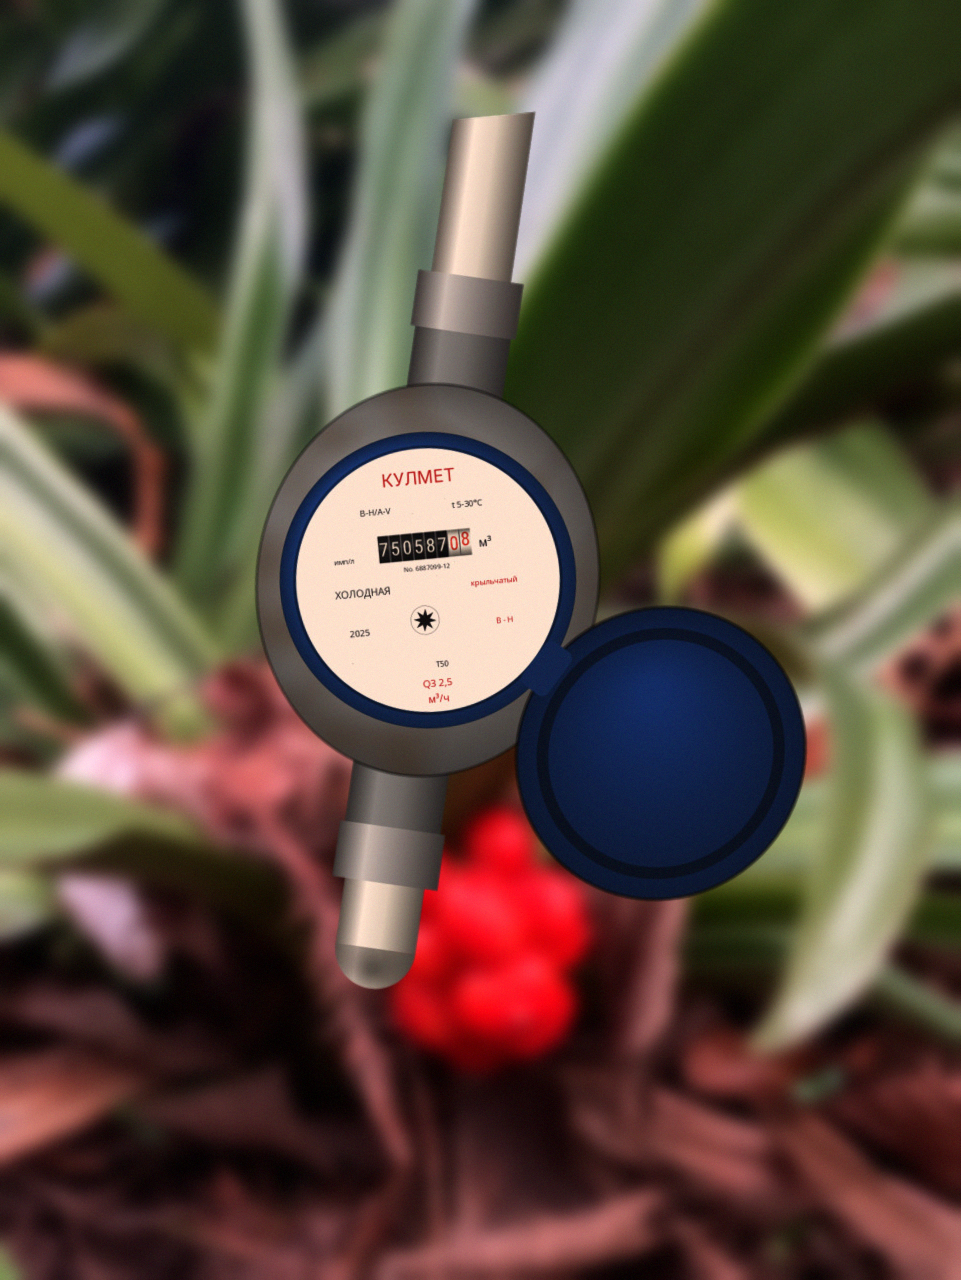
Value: 750587.08 (m³)
